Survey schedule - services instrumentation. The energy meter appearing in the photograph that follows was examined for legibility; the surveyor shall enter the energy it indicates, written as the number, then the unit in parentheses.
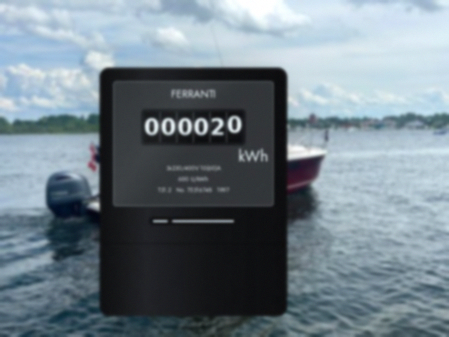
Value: 20 (kWh)
